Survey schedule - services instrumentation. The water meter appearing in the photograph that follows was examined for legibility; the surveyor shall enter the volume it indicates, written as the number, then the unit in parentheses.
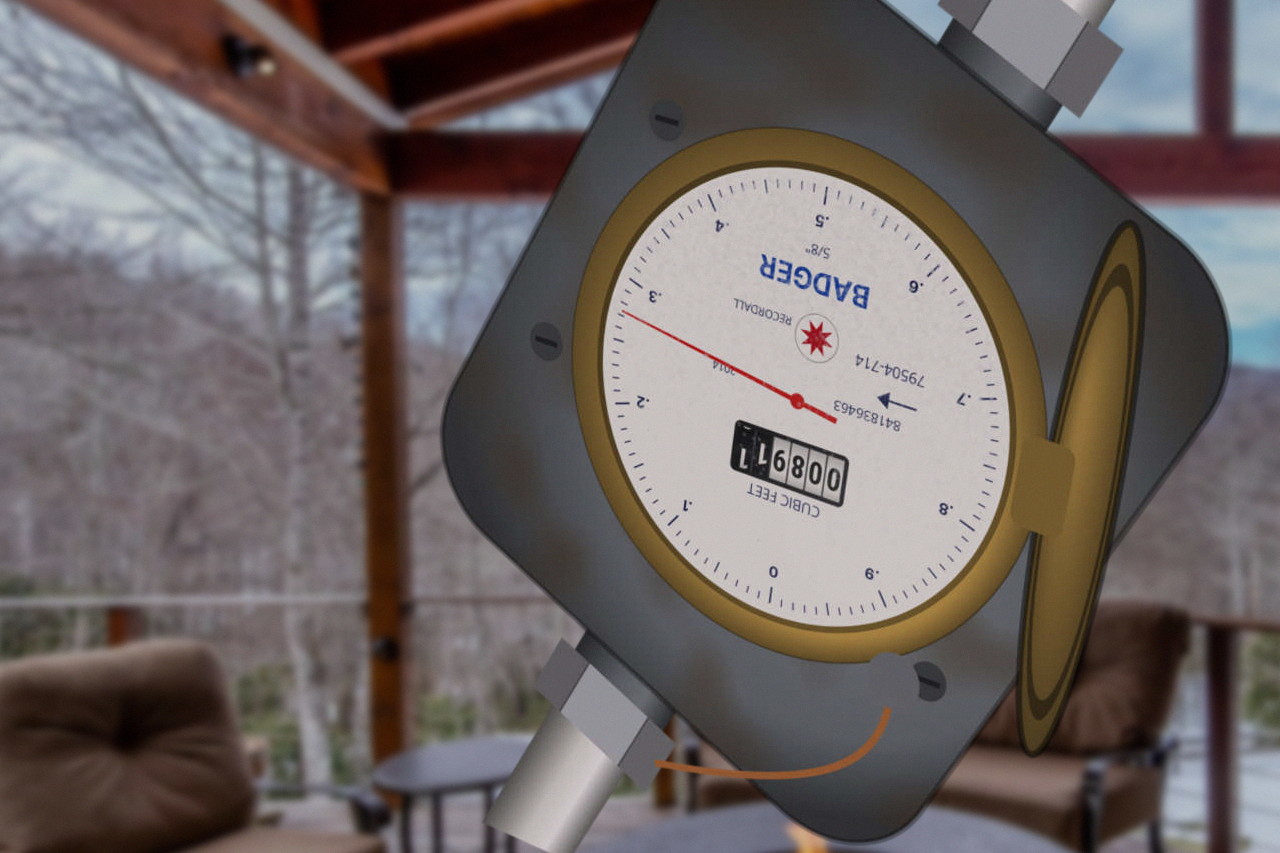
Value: 8911.27 (ft³)
